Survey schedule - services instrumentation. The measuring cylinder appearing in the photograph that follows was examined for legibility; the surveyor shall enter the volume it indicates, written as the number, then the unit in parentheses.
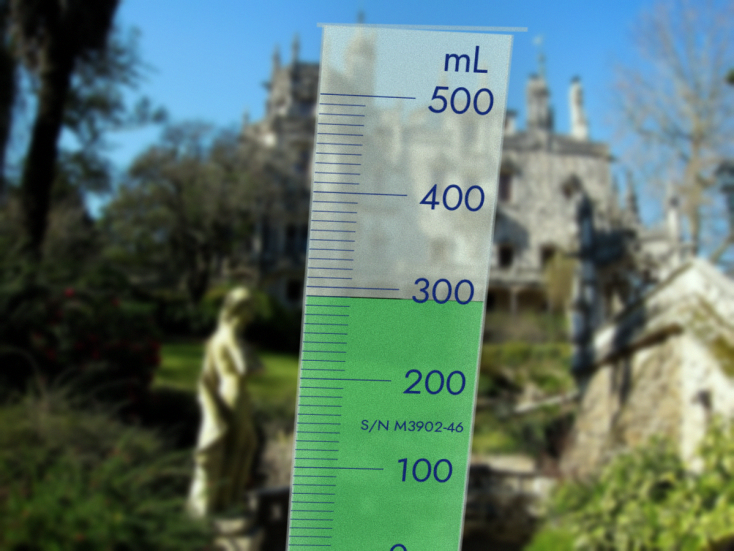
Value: 290 (mL)
